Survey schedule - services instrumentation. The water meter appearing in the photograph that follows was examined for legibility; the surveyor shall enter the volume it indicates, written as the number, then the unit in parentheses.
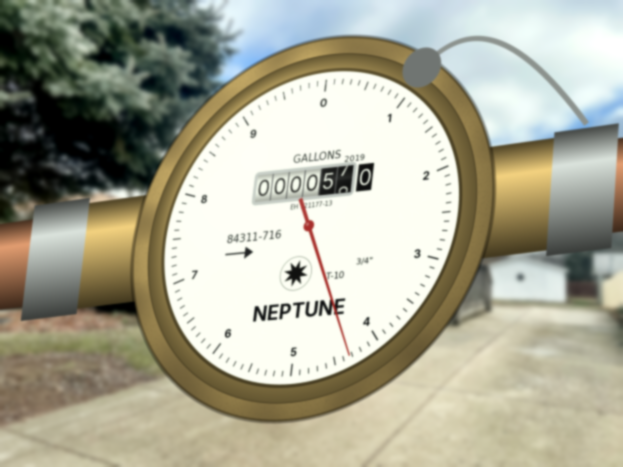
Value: 574.3 (gal)
